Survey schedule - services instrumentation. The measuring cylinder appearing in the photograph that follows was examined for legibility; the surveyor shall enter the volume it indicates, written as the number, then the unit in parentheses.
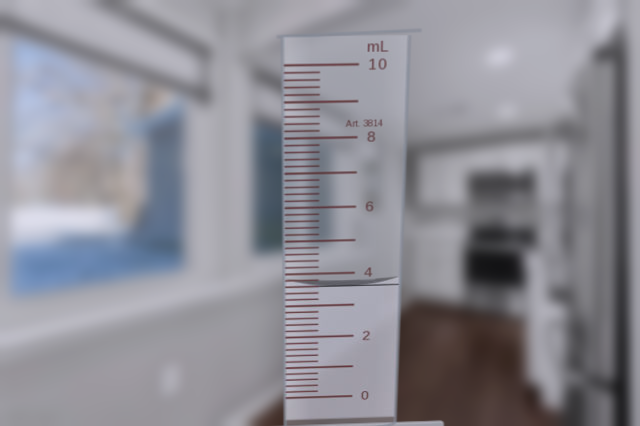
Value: 3.6 (mL)
